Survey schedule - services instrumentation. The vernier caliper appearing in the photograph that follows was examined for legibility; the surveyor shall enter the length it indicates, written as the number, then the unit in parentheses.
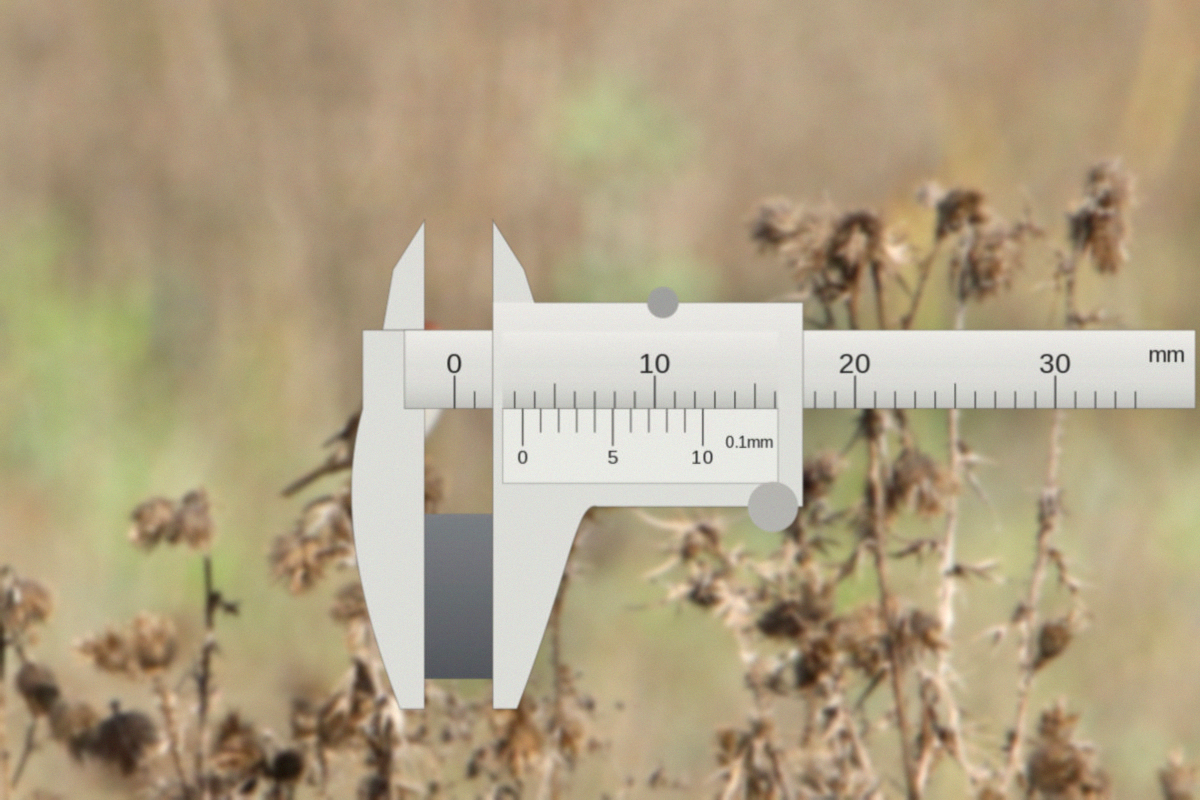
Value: 3.4 (mm)
